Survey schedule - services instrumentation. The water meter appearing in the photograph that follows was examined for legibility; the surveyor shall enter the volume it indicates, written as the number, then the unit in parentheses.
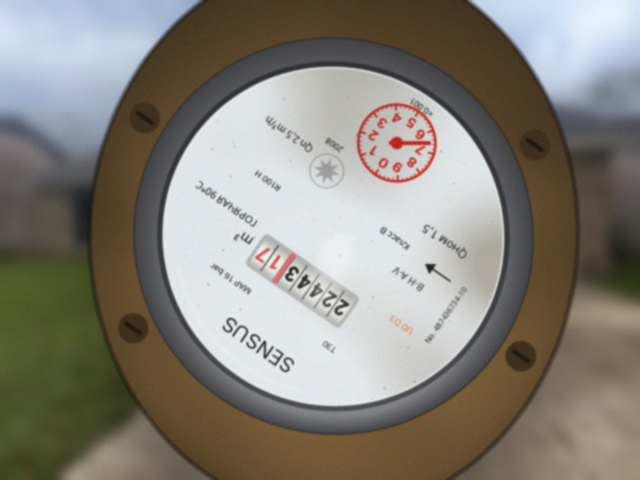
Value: 22443.176 (m³)
